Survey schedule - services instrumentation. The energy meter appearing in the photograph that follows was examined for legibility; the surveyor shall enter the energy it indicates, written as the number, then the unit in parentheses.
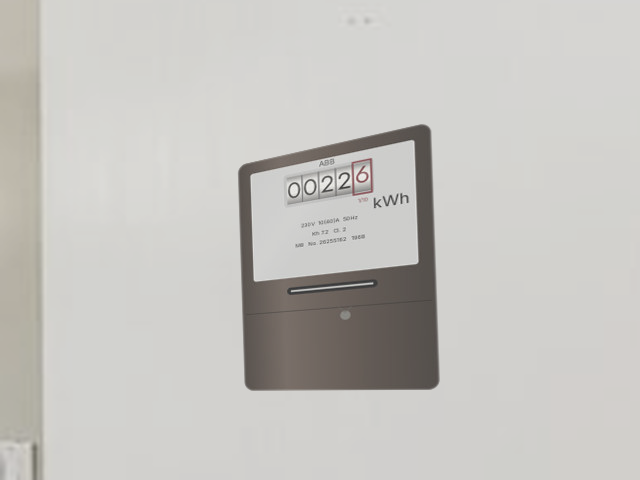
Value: 22.6 (kWh)
